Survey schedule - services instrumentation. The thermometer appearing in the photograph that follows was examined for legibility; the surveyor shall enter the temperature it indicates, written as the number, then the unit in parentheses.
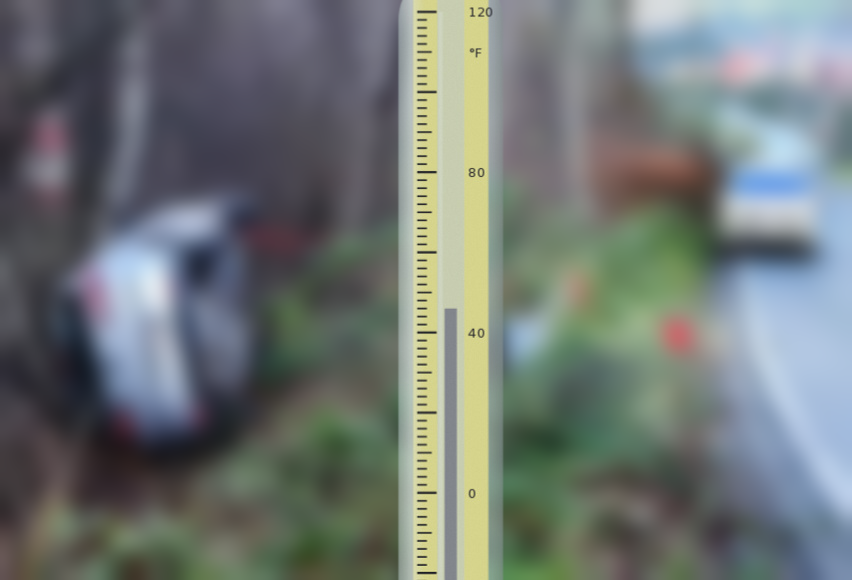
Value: 46 (°F)
